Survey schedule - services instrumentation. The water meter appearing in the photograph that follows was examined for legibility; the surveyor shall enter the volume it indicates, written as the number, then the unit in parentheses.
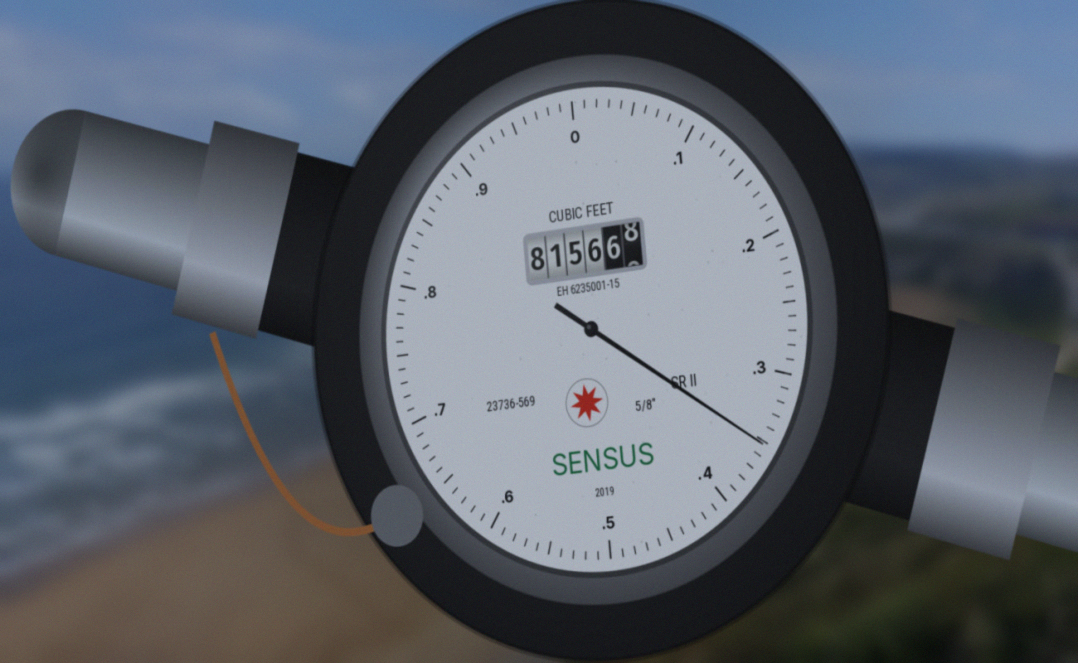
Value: 815668.35 (ft³)
